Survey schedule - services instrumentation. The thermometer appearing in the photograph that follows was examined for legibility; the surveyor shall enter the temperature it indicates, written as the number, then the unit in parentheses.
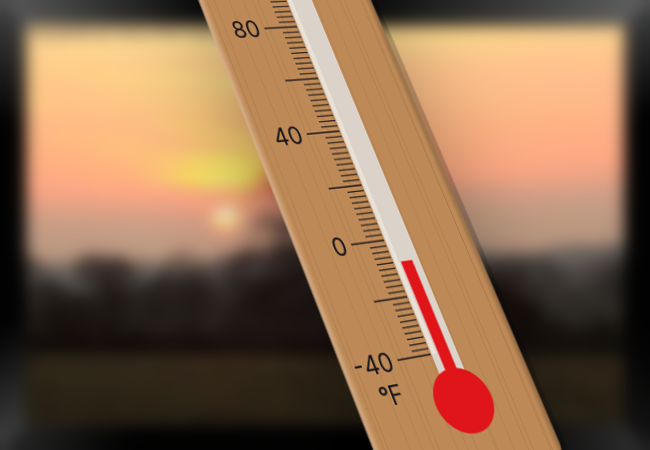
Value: -8 (°F)
